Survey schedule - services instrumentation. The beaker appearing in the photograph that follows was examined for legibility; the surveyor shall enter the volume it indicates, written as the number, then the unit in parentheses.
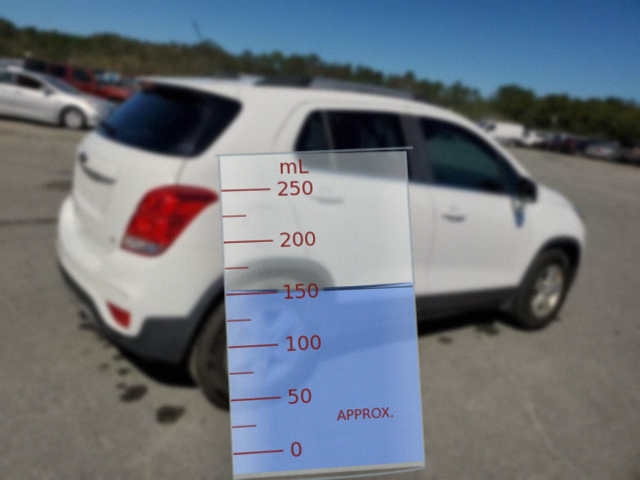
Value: 150 (mL)
